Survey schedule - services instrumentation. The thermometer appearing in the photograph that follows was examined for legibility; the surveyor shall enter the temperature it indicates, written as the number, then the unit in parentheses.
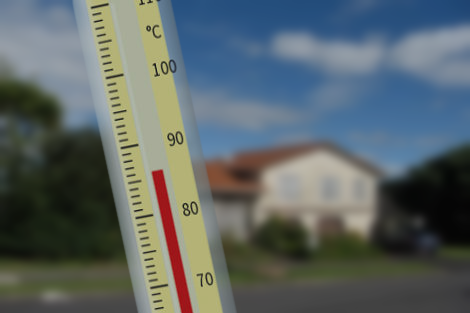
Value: 86 (°C)
